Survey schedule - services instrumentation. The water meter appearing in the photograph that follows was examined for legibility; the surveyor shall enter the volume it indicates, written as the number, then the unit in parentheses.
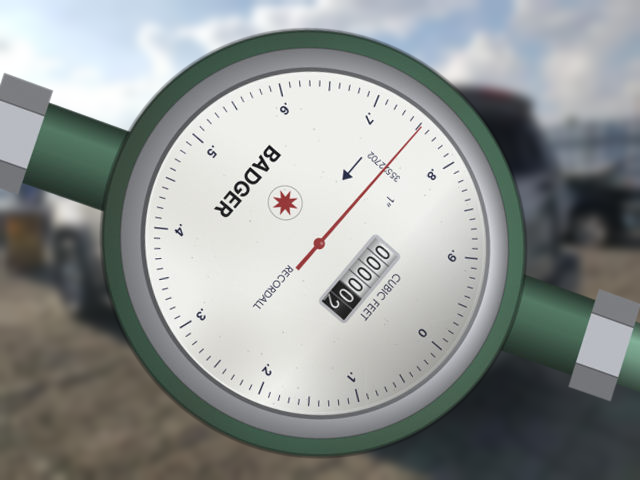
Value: 1.75 (ft³)
